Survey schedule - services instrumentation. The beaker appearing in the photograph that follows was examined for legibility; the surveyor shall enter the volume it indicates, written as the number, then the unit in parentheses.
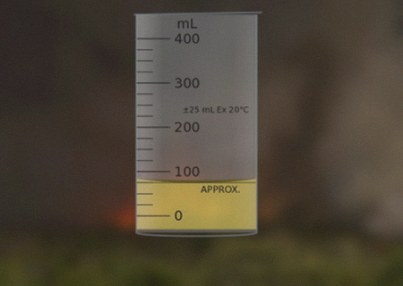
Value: 75 (mL)
